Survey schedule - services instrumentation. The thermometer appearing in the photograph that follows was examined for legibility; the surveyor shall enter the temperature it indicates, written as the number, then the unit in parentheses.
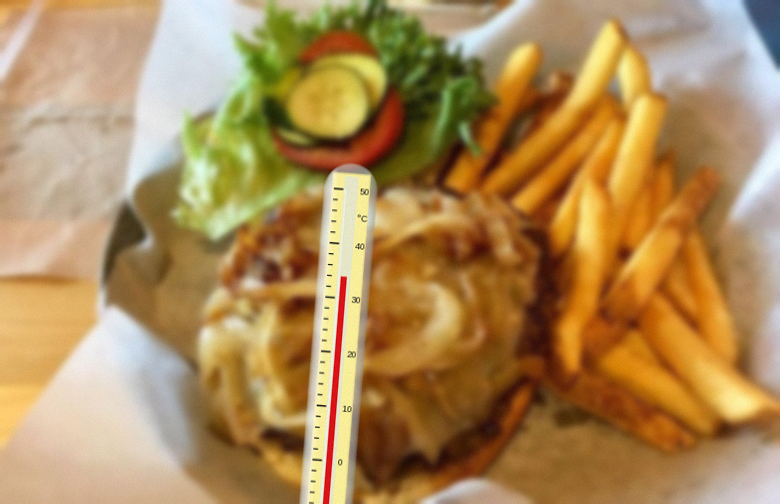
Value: 34 (°C)
